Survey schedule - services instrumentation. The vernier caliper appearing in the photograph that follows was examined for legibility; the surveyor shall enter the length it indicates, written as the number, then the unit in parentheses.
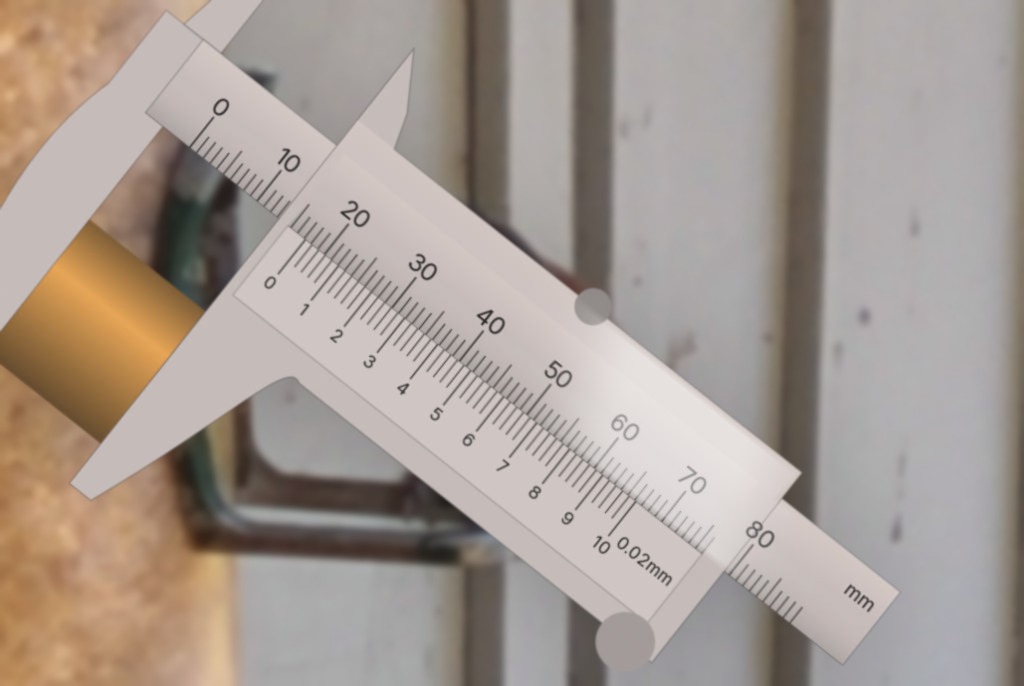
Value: 17.2 (mm)
